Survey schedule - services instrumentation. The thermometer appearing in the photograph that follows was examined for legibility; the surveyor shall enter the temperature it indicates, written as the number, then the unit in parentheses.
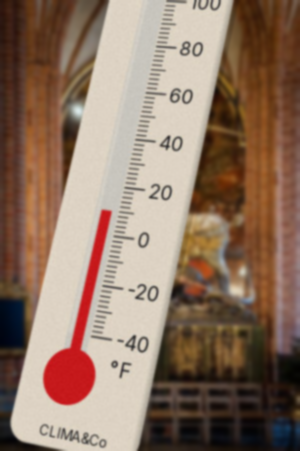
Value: 10 (°F)
